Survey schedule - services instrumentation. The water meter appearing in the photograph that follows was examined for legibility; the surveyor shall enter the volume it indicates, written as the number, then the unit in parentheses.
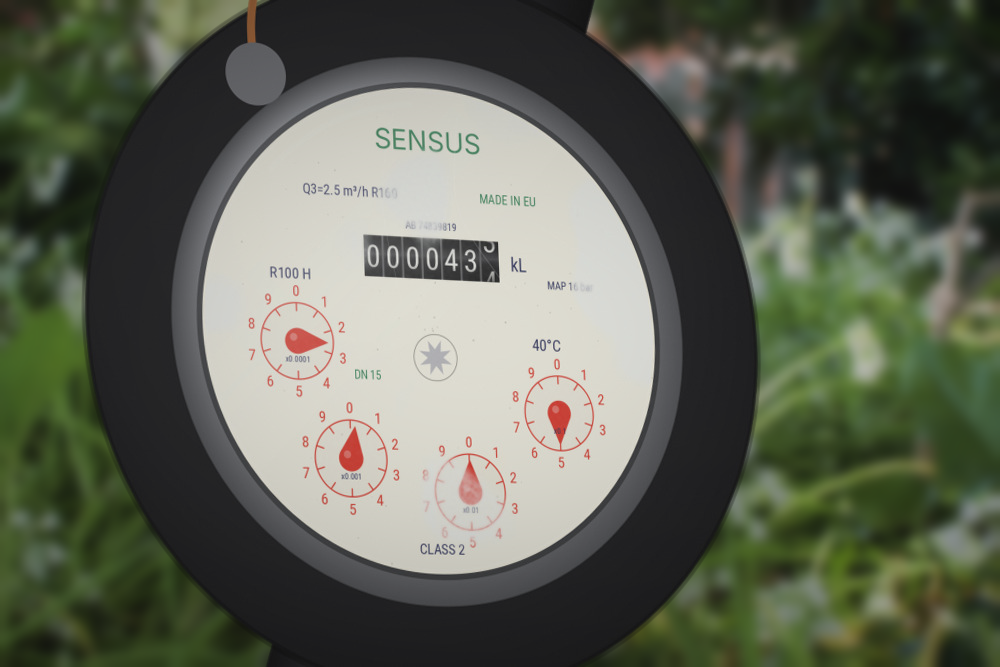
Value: 433.5002 (kL)
